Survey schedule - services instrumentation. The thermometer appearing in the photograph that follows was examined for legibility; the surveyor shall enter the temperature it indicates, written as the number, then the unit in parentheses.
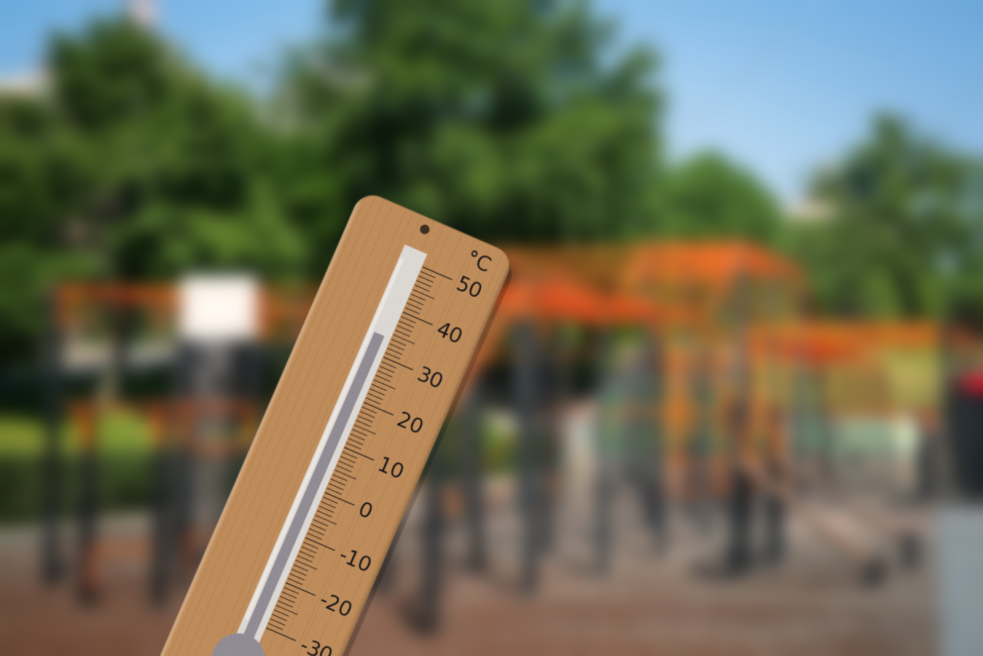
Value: 34 (°C)
